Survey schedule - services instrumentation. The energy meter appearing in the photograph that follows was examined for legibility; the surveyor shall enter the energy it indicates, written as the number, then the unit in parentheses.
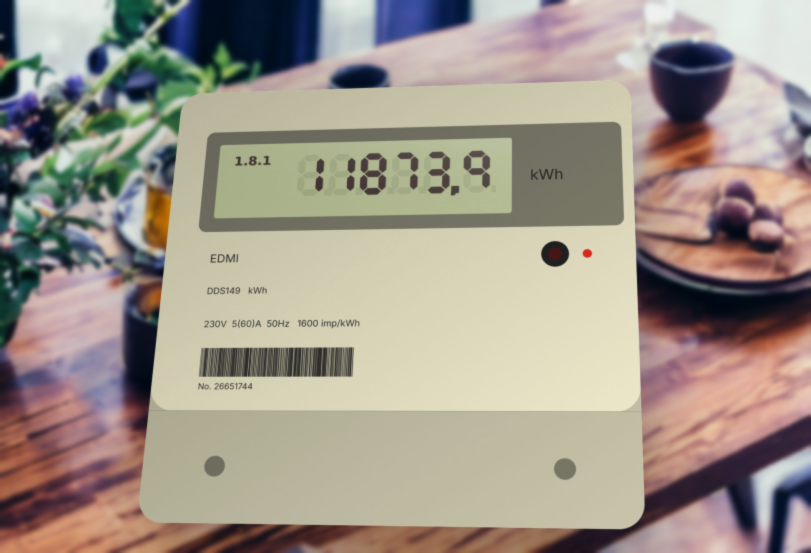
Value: 11873.9 (kWh)
